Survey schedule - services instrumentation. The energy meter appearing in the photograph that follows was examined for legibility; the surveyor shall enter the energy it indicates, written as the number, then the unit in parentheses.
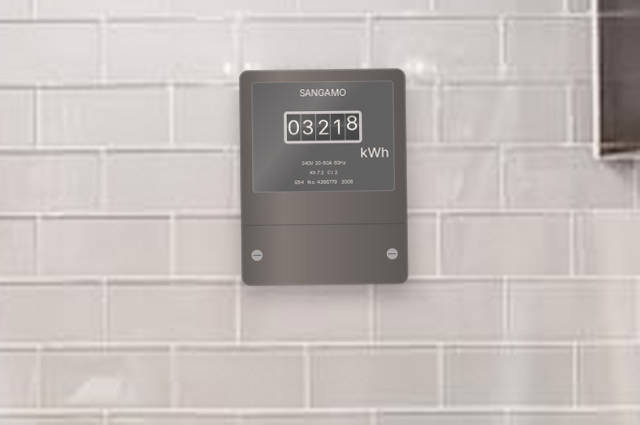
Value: 3218 (kWh)
